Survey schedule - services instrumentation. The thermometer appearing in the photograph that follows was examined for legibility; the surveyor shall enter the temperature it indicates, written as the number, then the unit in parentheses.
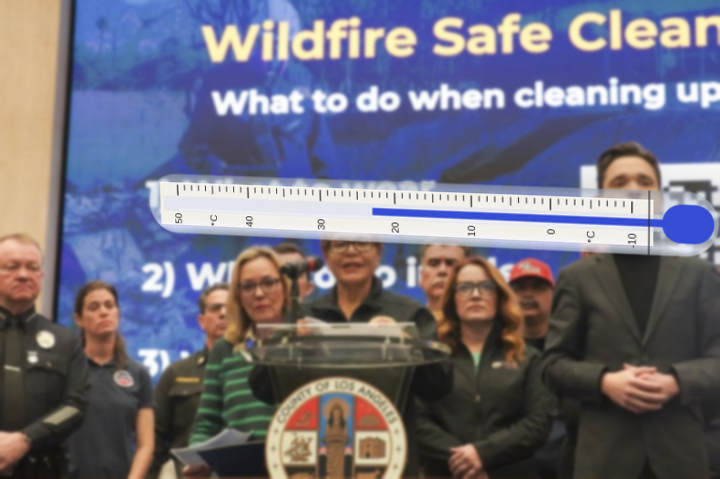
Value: 23 (°C)
